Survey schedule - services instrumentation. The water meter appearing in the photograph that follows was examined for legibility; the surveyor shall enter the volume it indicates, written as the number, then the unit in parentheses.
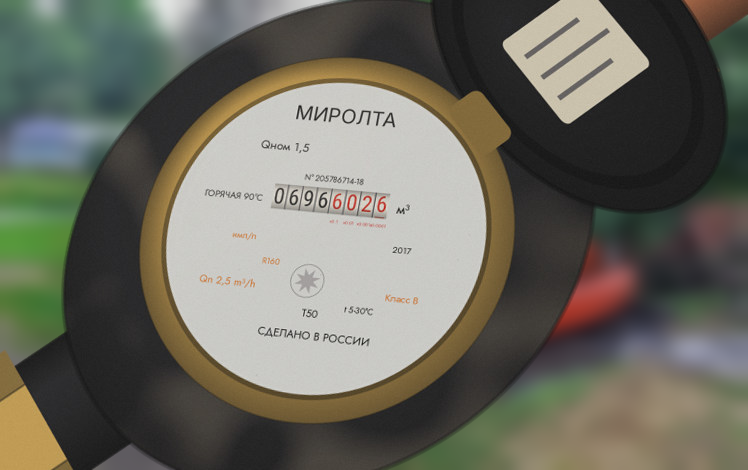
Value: 696.6026 (m³)
